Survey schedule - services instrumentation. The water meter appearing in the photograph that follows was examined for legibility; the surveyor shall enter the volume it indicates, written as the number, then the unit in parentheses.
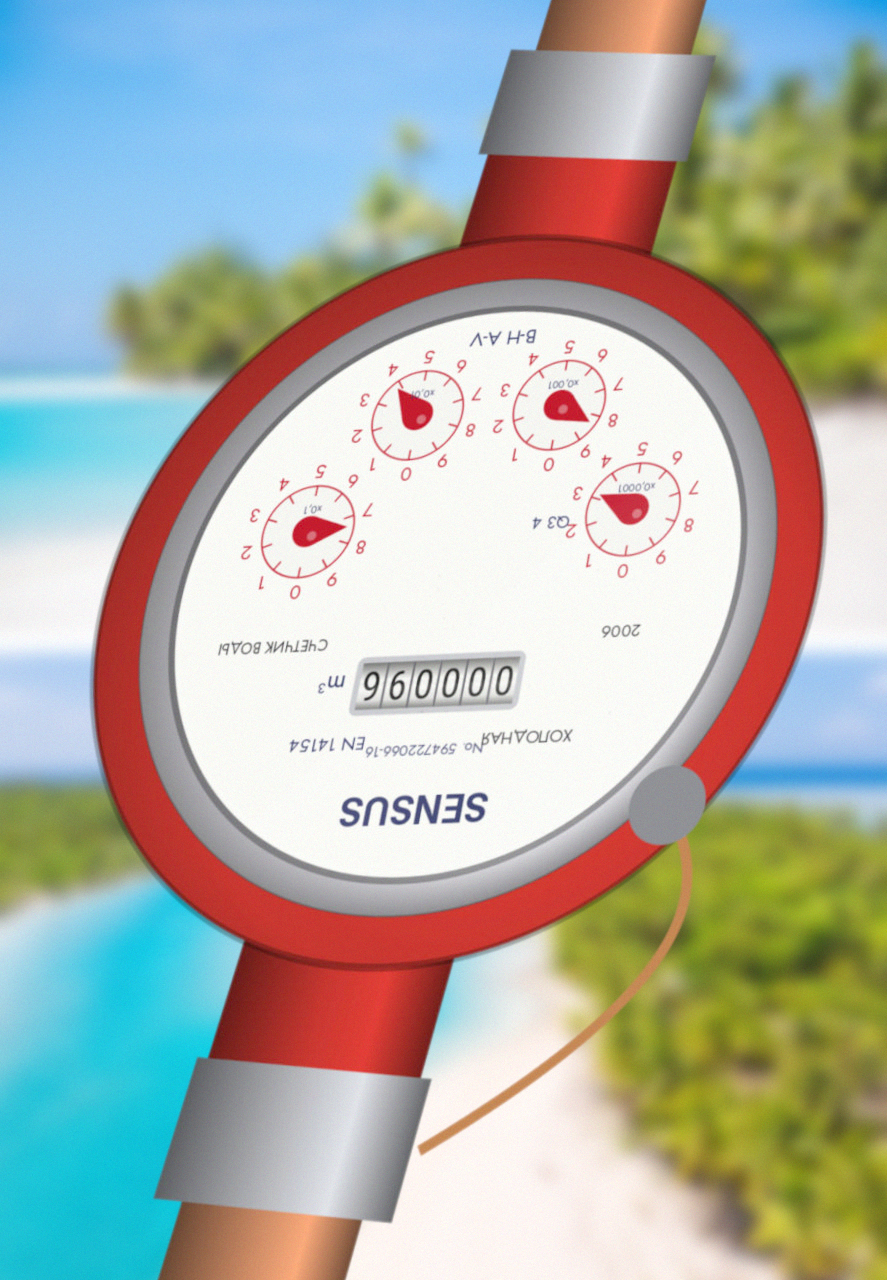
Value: 96.7383 (m³)
